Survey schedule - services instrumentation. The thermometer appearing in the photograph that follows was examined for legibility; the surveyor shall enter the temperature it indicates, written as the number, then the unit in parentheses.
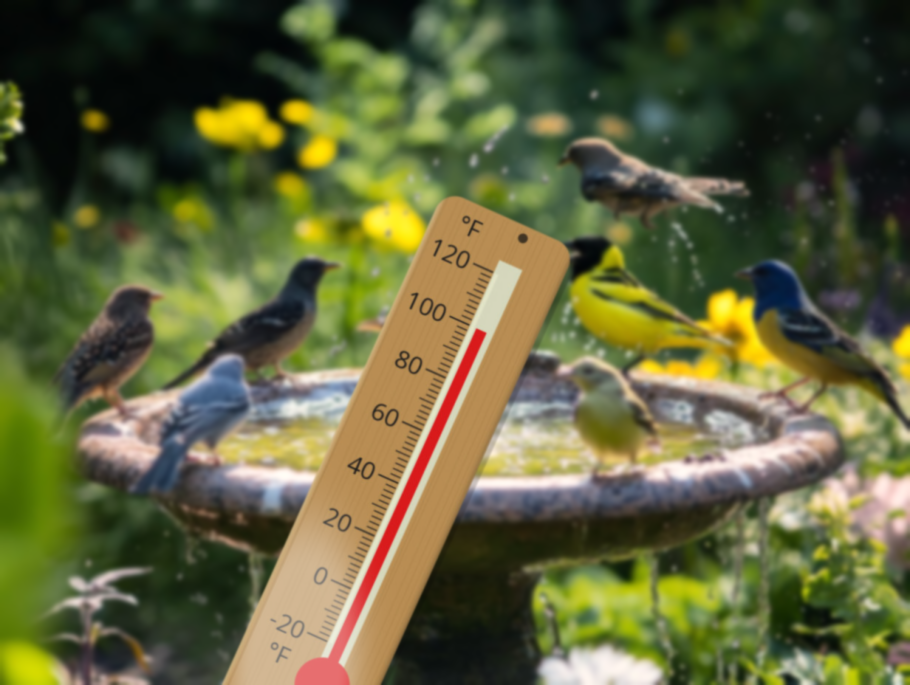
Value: 100 (°F)
